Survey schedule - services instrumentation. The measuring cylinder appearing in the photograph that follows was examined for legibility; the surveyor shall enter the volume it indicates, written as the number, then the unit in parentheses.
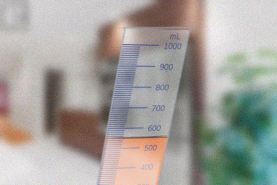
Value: 550 (mL)
